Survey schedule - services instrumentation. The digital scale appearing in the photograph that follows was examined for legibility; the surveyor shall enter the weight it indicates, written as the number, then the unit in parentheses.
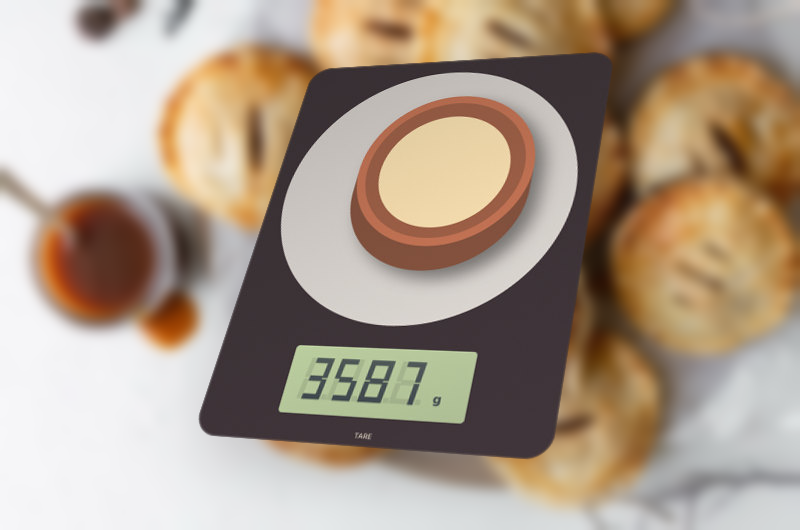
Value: 3587 (g)
